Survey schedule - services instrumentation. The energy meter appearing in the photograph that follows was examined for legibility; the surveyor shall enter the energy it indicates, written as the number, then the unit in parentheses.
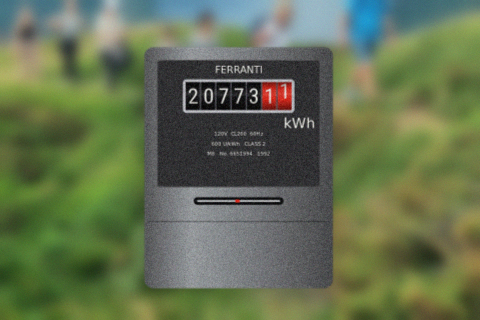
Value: 20773.11 (kWh)
